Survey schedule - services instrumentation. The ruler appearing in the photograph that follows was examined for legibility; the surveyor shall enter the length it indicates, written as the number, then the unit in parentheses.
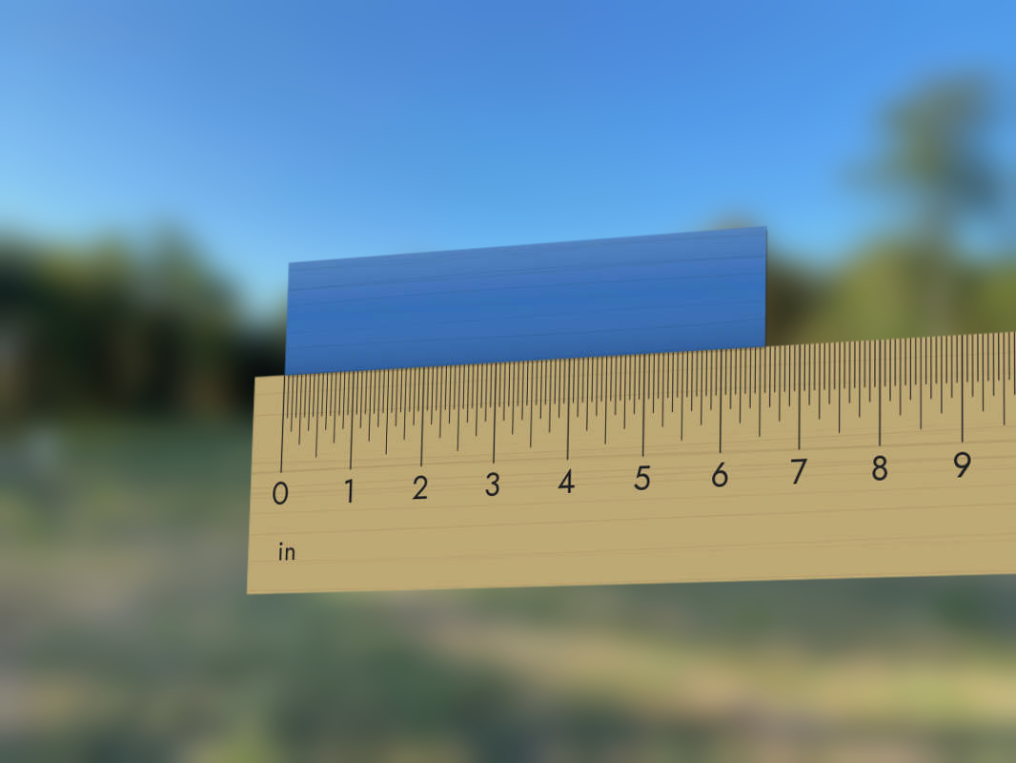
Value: 6.5625 (in)
